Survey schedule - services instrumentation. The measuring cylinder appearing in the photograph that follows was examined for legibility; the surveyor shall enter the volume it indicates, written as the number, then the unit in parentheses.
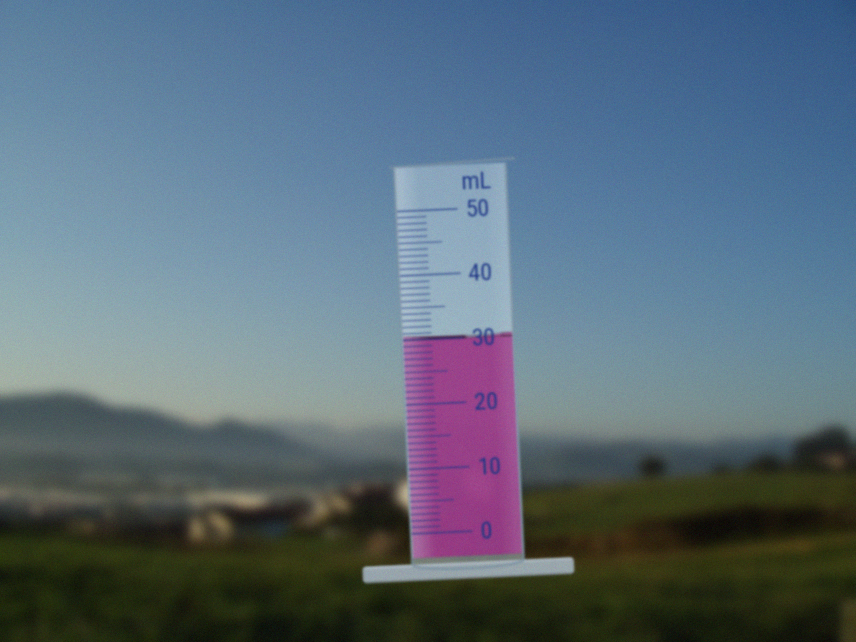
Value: 30 (mL)
